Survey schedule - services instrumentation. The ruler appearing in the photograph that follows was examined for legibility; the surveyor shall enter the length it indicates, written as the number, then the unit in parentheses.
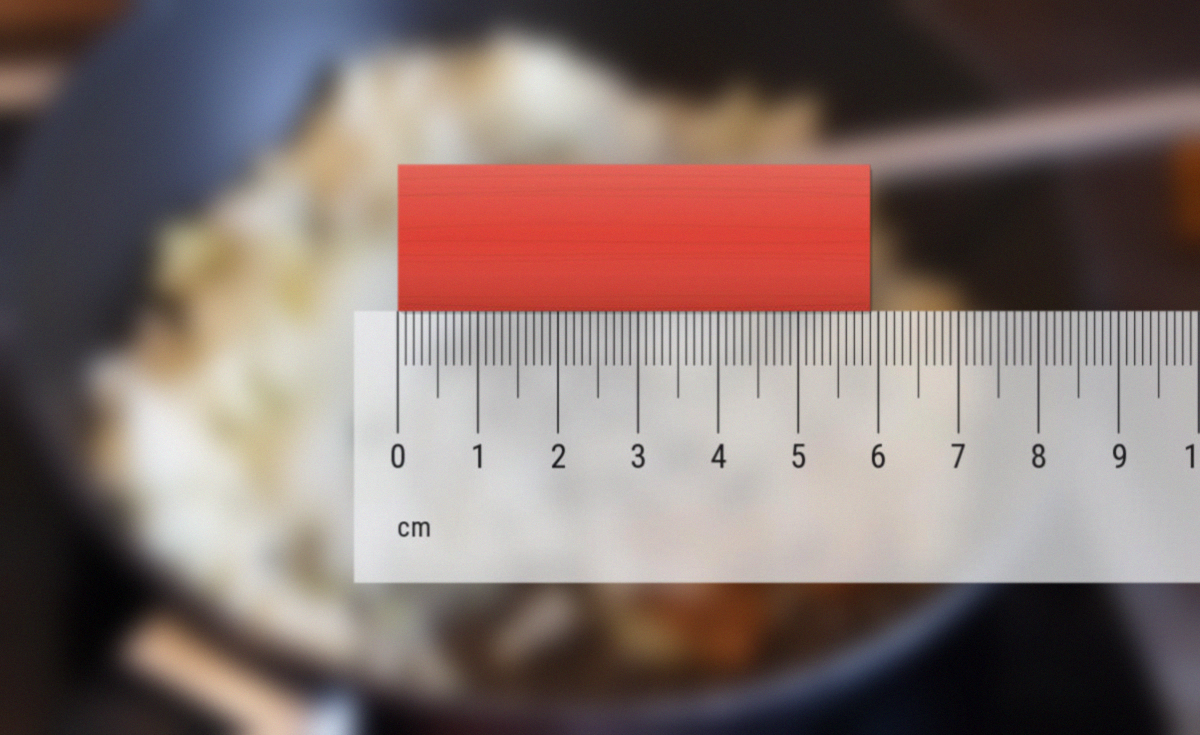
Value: 5.9 (cm)
